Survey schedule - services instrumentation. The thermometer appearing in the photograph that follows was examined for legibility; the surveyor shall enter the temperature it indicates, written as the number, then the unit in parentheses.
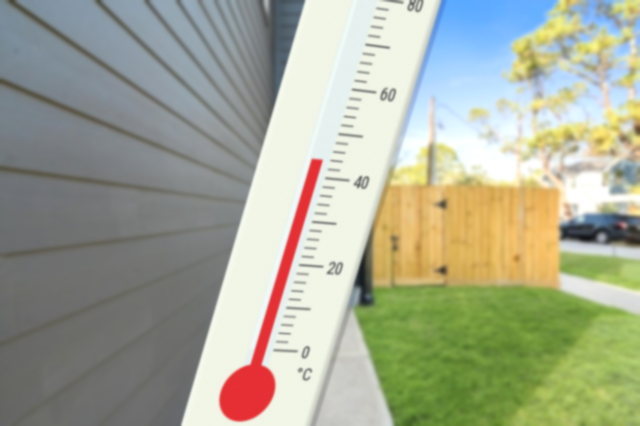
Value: 44 (°C)
